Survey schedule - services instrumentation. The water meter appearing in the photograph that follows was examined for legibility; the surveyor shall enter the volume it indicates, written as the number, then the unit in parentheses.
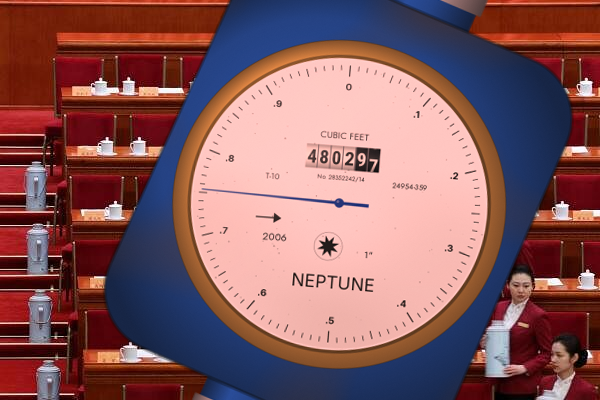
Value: 480296.75 (ft³)
